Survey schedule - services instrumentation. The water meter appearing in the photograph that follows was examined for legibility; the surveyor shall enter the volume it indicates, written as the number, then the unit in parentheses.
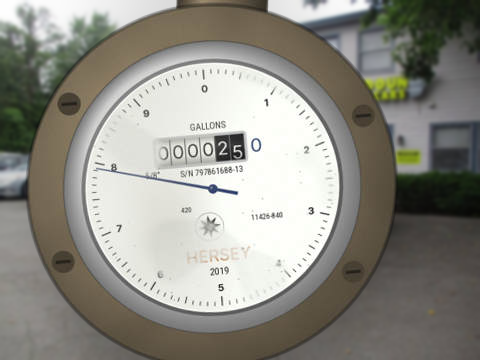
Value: 247.9 (gal)
